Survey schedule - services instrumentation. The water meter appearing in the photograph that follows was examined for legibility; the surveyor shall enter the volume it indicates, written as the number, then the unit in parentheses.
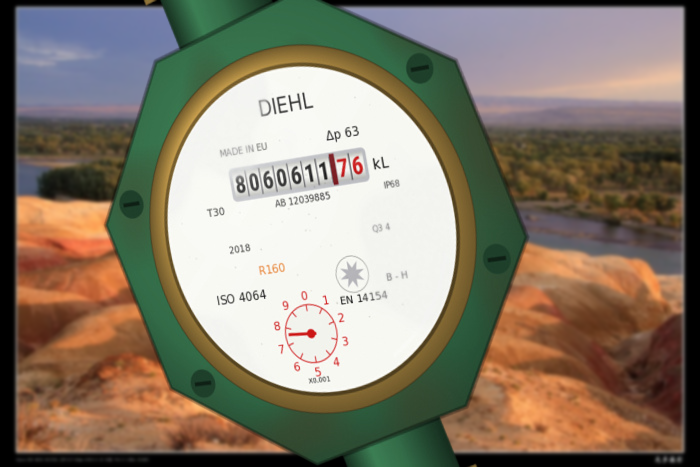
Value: 8060611.767 (kL)
